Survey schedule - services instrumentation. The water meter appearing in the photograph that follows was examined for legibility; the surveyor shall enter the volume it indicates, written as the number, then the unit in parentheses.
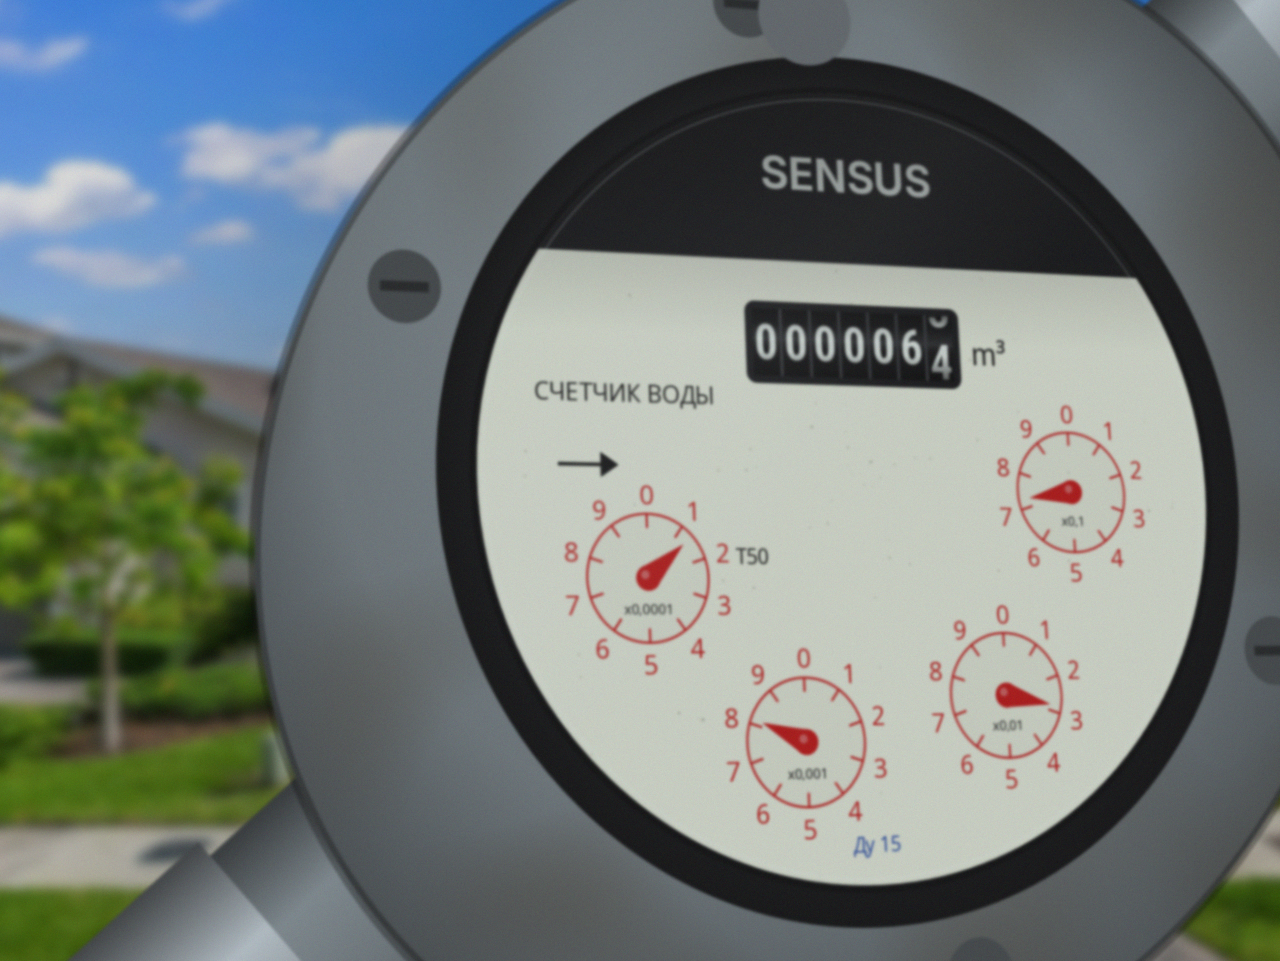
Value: 63.7281 (m³)
